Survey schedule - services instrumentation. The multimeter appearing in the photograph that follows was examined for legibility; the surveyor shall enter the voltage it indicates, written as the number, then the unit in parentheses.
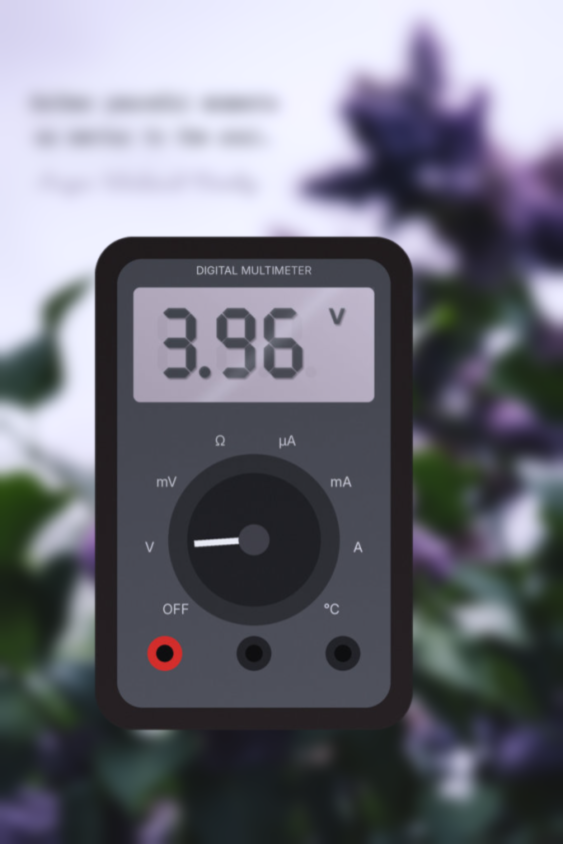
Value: 3.96 (V)
